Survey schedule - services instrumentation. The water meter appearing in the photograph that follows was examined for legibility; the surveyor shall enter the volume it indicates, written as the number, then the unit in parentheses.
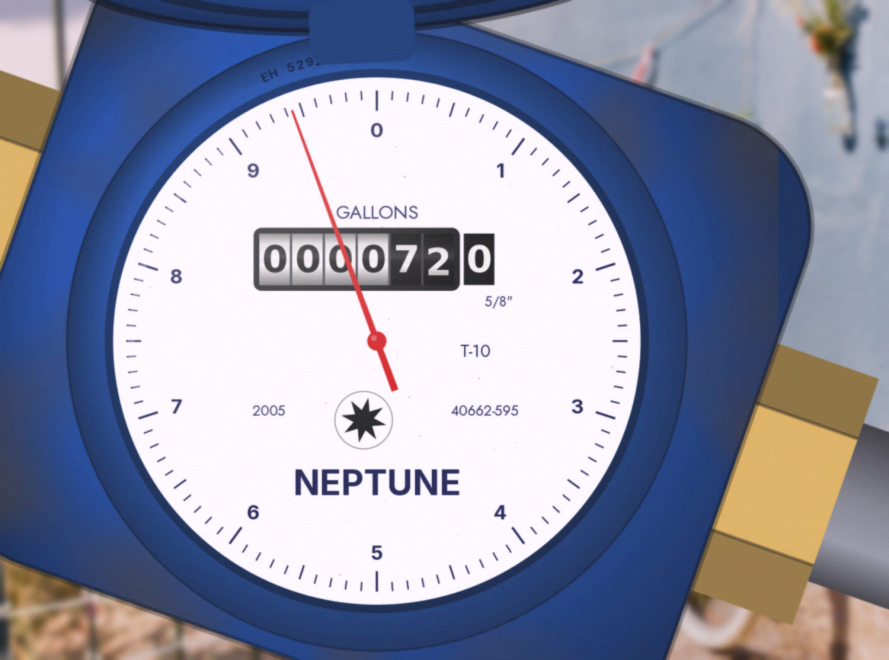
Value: 719.4 (gal)
